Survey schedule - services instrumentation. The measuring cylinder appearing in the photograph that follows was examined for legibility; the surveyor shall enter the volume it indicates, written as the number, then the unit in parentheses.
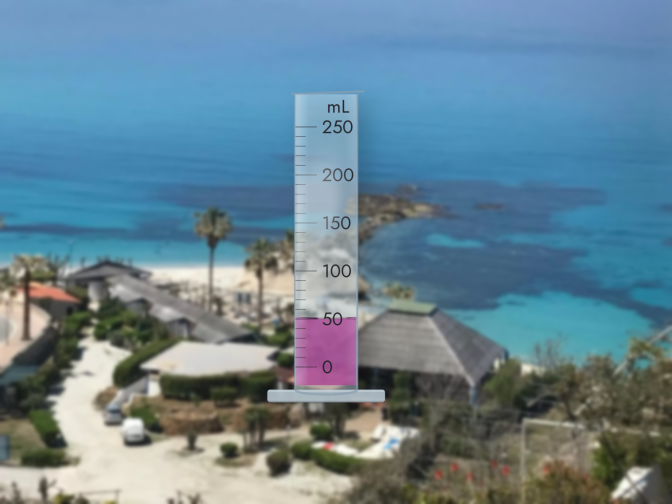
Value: 50 (mL)
